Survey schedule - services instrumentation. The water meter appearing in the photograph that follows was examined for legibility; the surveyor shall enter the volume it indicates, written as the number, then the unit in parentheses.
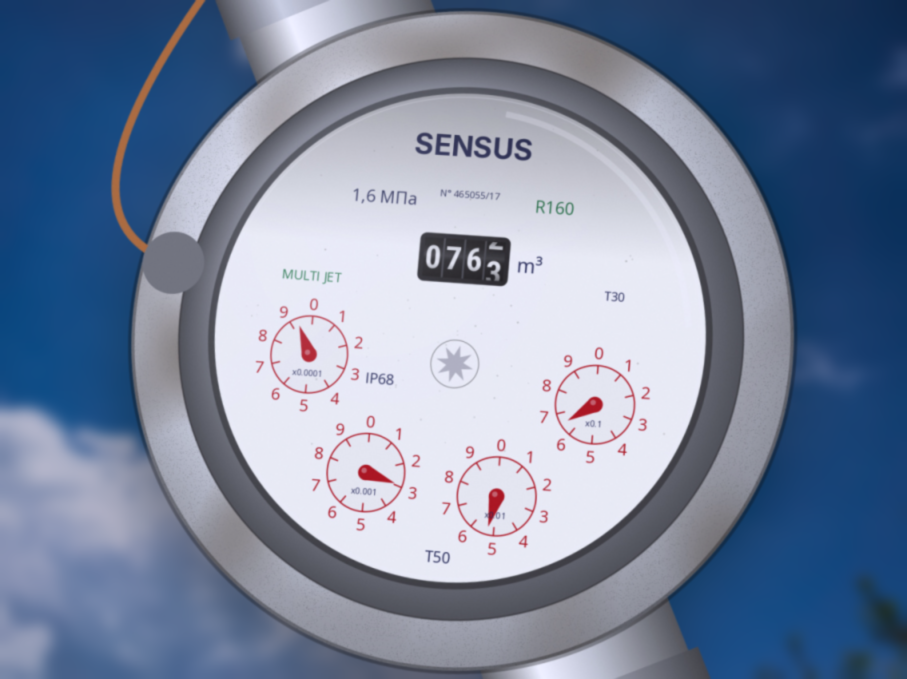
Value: 762.6529 (m³)
